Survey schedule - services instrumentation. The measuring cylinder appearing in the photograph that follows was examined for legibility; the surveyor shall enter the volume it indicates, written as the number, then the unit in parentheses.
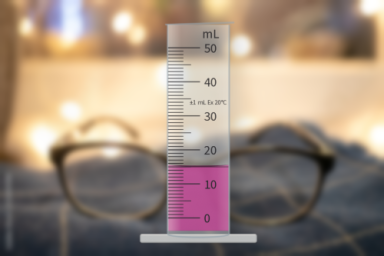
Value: 15 (mL)
